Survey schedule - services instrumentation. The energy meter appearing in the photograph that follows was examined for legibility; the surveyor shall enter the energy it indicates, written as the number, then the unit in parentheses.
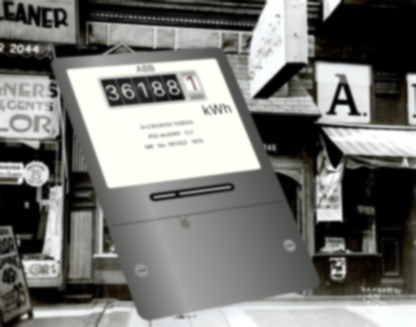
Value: 36188.1 (kWh)
